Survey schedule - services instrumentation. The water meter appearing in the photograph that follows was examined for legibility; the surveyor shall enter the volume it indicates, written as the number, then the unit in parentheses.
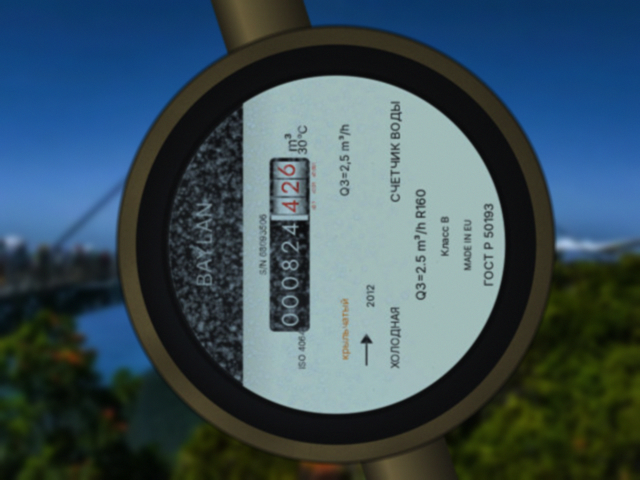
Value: 824.426 (m³)
